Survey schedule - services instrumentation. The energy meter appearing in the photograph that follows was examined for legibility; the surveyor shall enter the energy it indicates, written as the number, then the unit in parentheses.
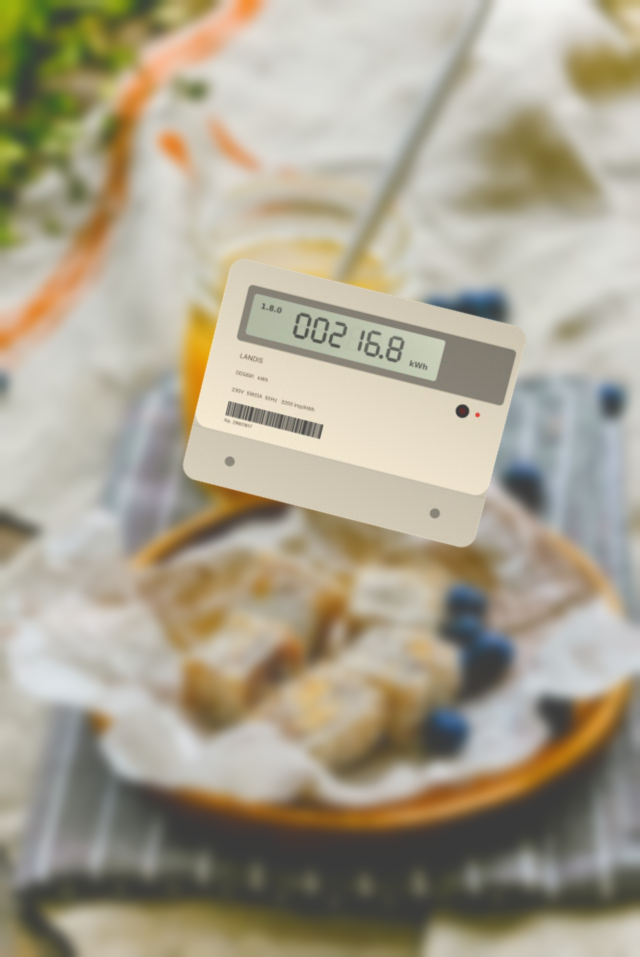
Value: 216.8 (kWh)
